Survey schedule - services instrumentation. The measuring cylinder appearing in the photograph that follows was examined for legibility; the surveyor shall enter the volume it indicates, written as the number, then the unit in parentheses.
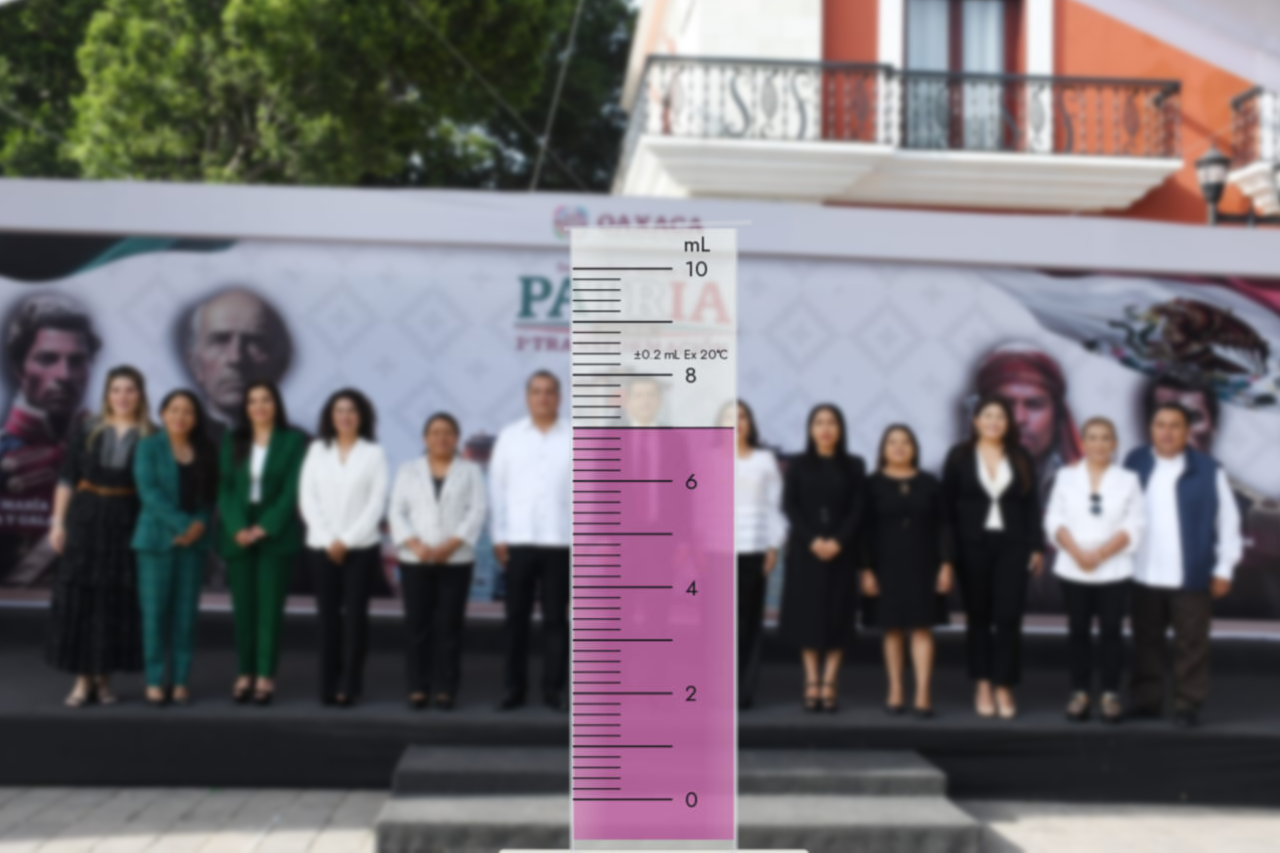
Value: 7 (mL)
